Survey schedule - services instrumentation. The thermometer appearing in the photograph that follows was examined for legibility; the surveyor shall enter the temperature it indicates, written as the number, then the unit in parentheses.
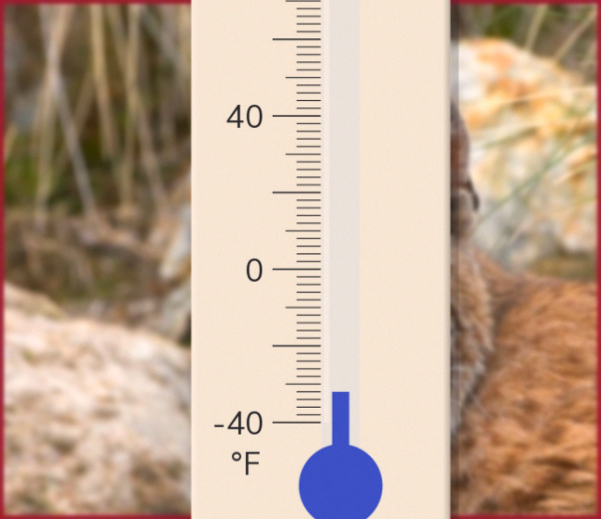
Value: -32 (°F)
